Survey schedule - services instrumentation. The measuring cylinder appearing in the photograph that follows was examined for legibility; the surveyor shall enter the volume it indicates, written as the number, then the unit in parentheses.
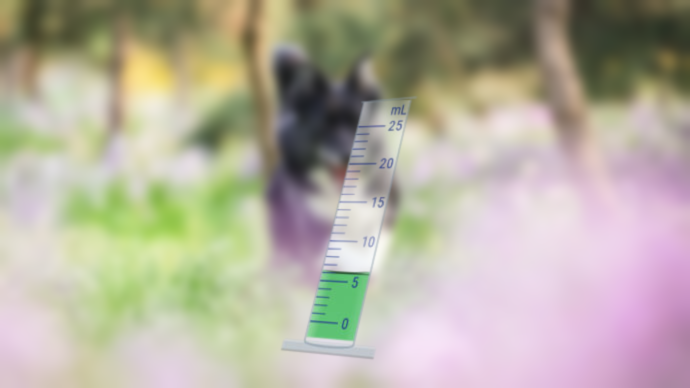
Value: 6 (mL)
